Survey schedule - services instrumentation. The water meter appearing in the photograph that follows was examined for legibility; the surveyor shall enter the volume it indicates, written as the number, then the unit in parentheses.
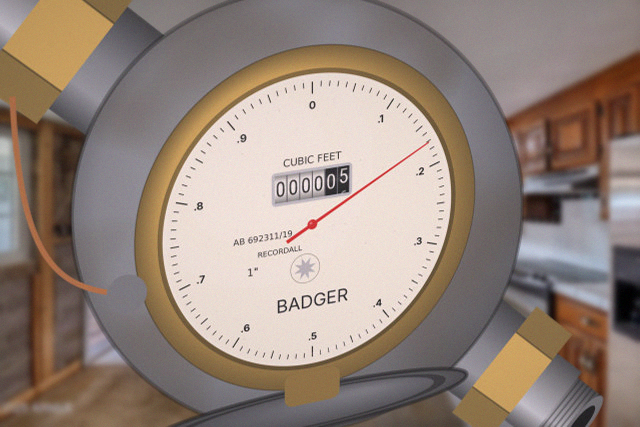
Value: 5.17 (ft³)
